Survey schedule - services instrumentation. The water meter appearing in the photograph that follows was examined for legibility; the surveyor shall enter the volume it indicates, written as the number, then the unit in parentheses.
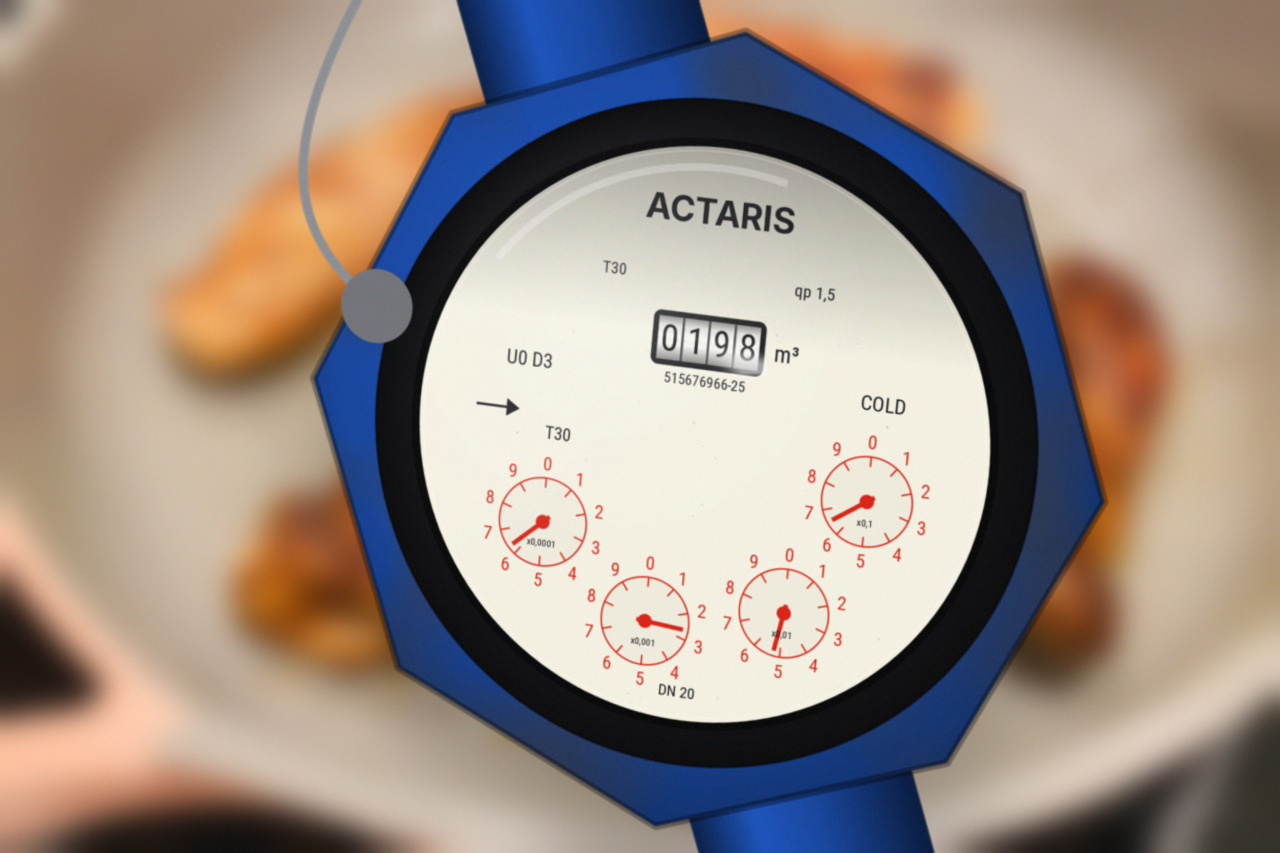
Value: 198.6526 (m³)
